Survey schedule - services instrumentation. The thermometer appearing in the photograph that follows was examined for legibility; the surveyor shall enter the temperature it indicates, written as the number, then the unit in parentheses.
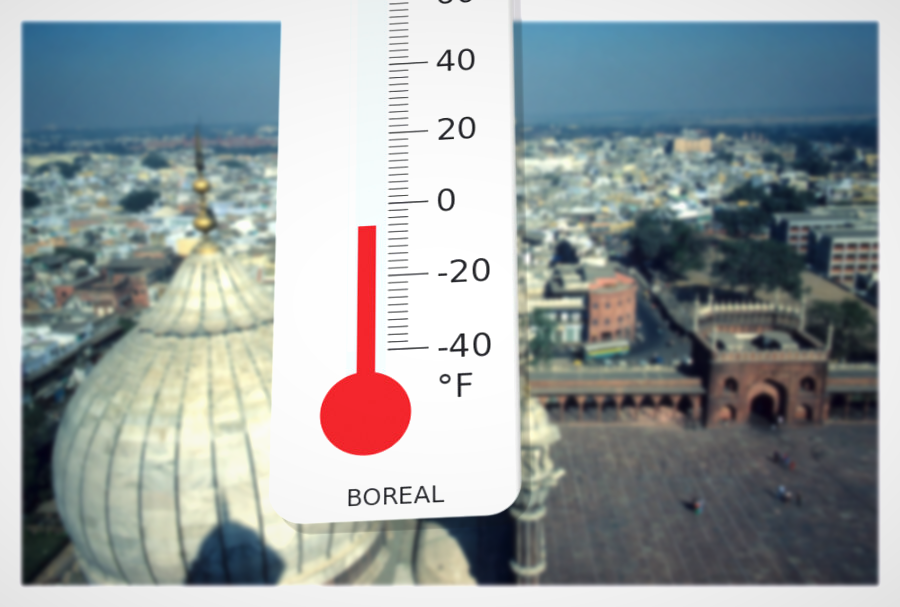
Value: -6 (°F)
